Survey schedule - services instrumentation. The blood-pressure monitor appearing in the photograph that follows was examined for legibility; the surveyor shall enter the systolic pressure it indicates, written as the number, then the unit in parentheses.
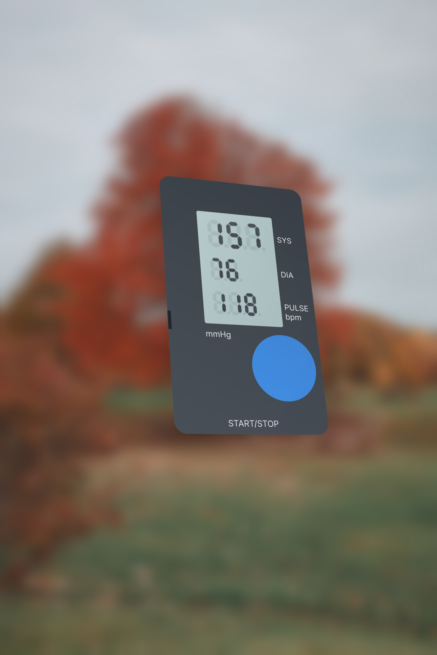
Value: 157 (mmHg)
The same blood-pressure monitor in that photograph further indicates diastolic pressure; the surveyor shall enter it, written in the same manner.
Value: 76 (mmHg)
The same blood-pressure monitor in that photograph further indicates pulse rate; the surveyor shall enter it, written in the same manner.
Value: 118 (bpm)
